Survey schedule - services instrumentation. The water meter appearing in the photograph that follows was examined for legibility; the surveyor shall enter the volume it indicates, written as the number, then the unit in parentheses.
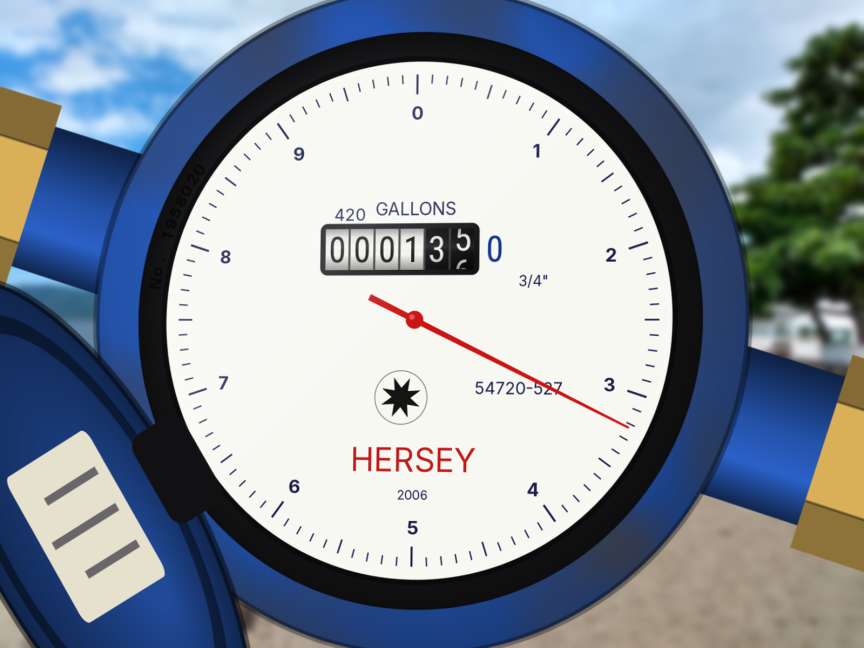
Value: 1353.2 (gal)
